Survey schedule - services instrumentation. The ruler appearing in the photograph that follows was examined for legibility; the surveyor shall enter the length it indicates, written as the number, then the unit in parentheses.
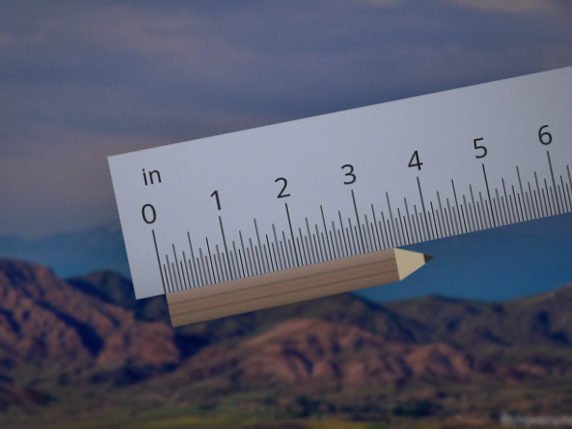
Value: 4 (in)
